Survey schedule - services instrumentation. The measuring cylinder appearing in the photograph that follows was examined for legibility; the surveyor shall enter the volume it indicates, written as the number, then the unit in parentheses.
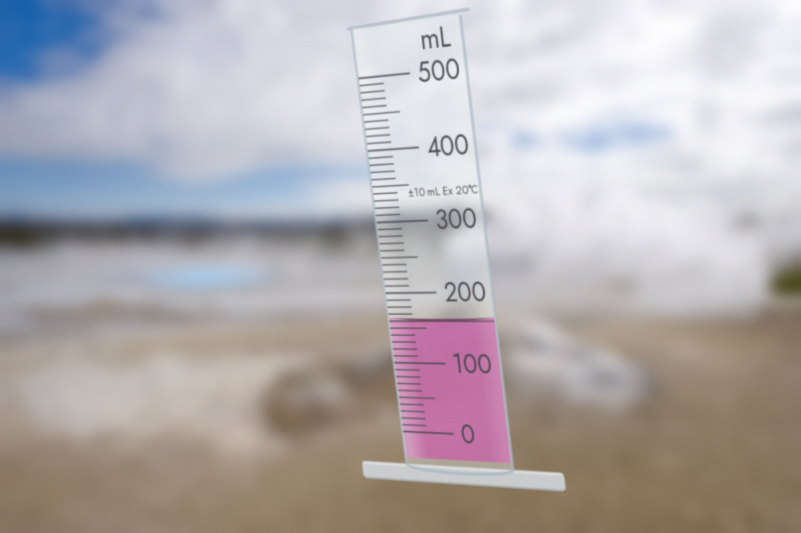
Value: 160 (mL)
